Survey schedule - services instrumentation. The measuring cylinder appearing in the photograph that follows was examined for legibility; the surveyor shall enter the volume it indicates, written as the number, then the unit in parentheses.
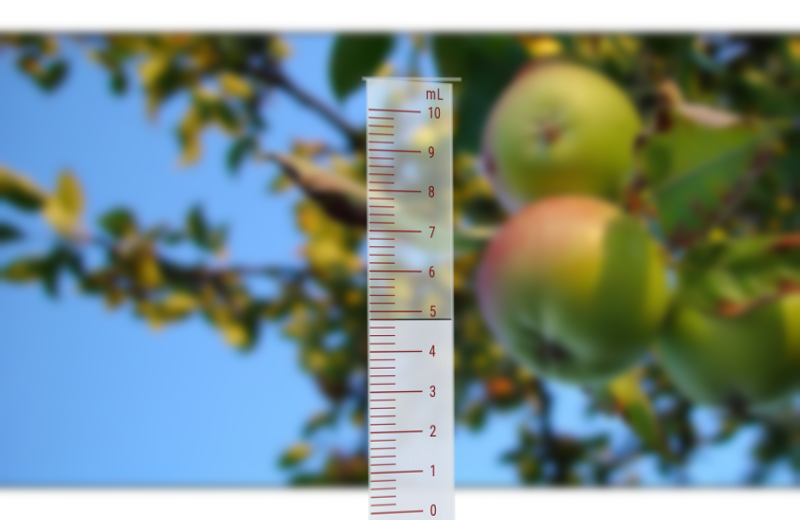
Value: 4.8 (mL)
